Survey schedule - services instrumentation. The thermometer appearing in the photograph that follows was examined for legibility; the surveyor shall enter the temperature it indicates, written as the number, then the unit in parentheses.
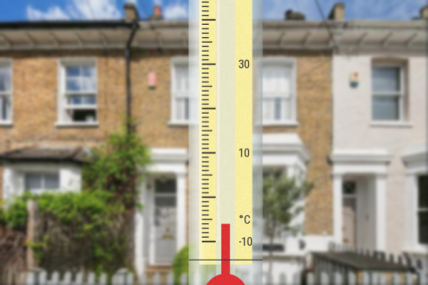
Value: -6 (°C)
